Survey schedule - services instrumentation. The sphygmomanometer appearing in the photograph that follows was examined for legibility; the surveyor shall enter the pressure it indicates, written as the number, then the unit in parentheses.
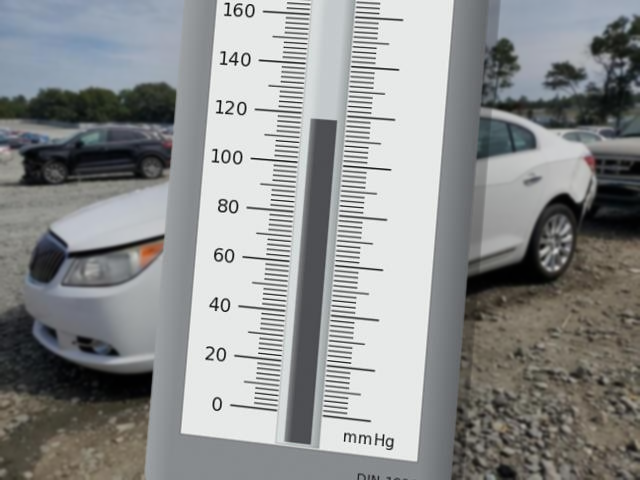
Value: 118 (mmHg)
